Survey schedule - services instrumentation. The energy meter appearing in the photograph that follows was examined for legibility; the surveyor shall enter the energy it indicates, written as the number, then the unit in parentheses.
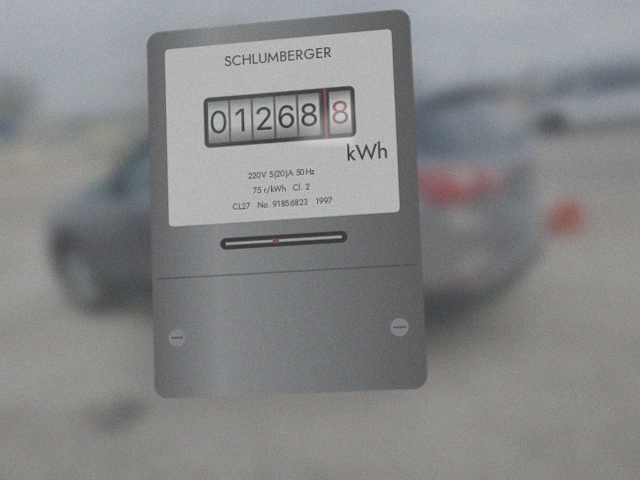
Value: 1268.8 (kWh)
